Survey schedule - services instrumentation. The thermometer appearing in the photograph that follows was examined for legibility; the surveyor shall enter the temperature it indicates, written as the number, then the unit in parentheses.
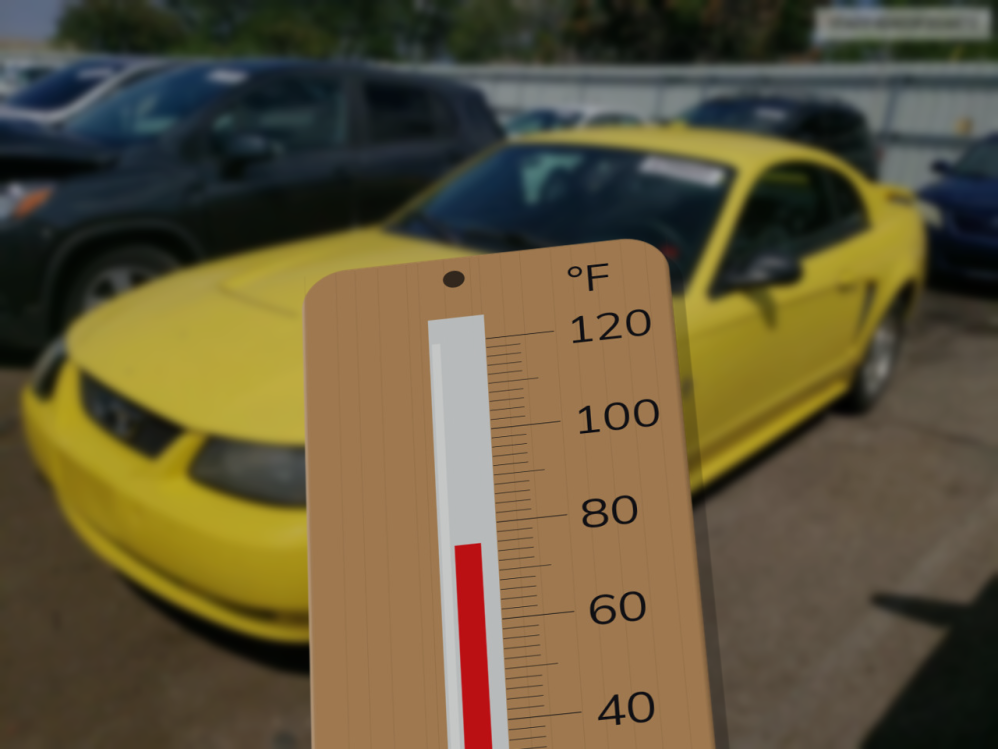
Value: 76 (°F)
